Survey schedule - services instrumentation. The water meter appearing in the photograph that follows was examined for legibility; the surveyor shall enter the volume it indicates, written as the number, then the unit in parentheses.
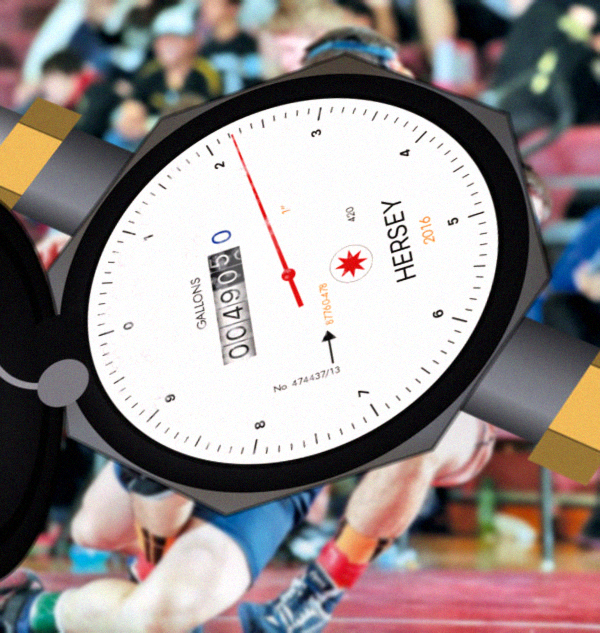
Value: 49052.2 (gal)
